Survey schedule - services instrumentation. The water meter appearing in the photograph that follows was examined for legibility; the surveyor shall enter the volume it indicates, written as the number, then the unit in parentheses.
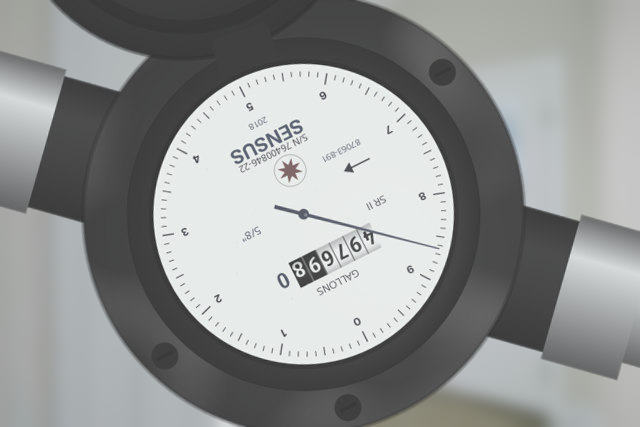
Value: 4976978.6 (gal)
